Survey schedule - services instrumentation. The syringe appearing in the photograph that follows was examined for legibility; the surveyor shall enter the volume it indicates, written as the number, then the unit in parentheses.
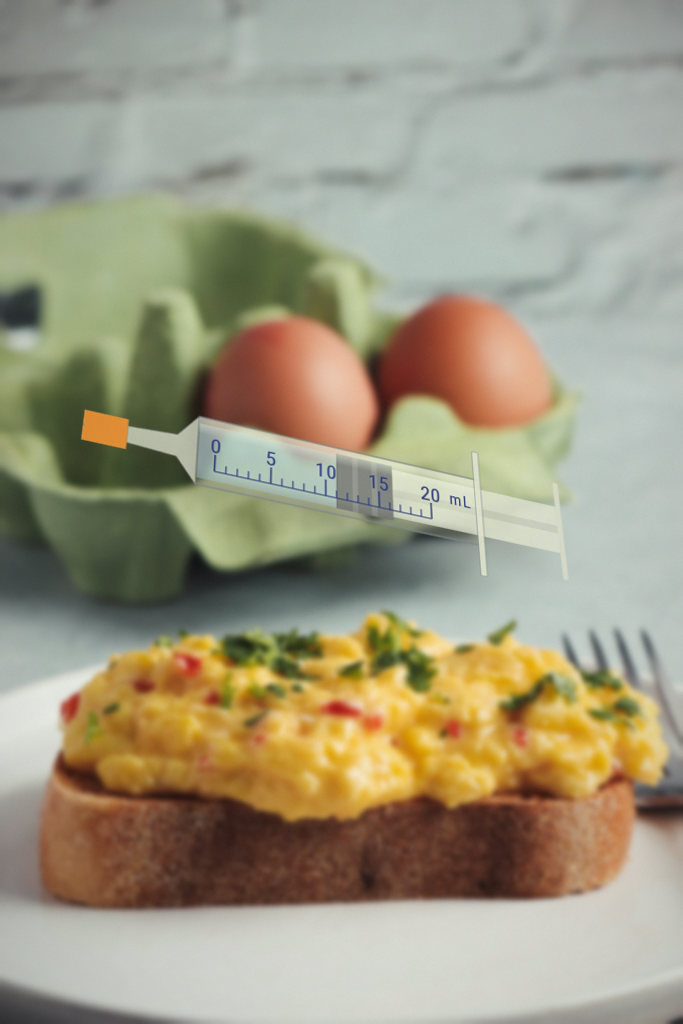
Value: 11 (mL)
